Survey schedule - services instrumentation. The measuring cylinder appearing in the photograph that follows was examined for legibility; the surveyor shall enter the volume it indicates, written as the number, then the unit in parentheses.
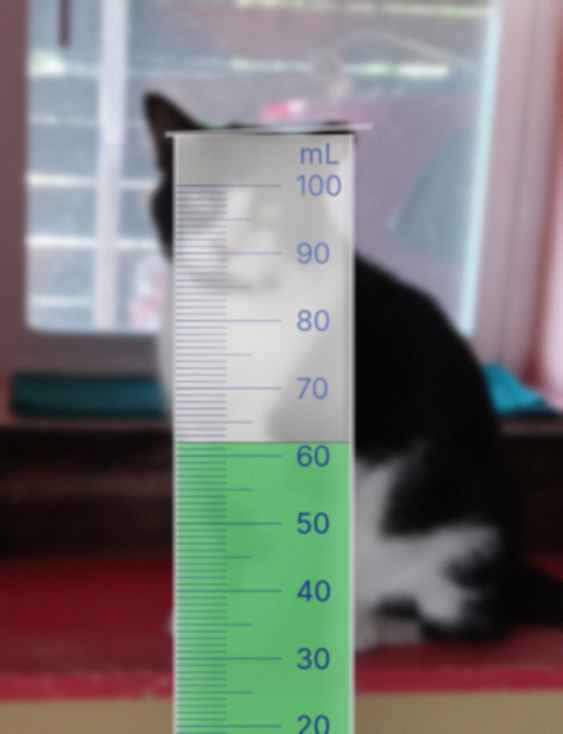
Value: 62 (mL)
